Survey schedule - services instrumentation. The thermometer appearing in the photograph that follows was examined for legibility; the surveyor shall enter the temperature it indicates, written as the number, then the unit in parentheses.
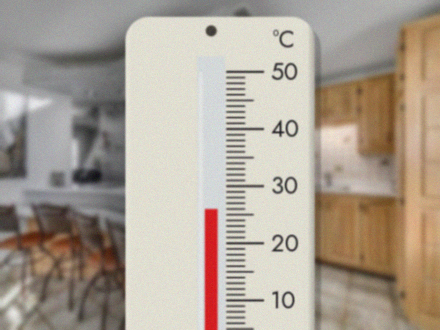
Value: 26 (°C)
